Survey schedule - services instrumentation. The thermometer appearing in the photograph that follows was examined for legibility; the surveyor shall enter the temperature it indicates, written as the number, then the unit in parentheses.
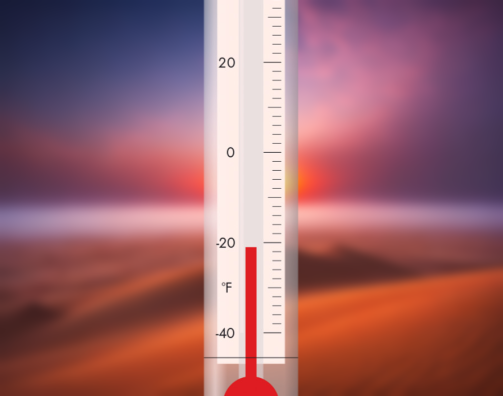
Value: -21 (°F)
